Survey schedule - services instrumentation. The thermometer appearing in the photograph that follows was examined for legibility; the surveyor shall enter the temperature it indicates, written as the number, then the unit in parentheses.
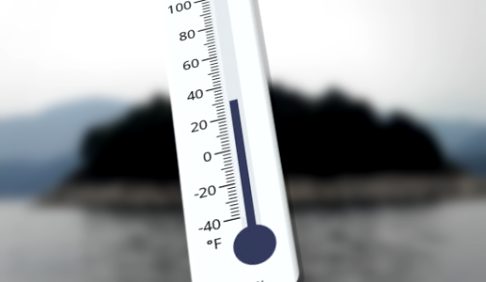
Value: 30 (°F)
